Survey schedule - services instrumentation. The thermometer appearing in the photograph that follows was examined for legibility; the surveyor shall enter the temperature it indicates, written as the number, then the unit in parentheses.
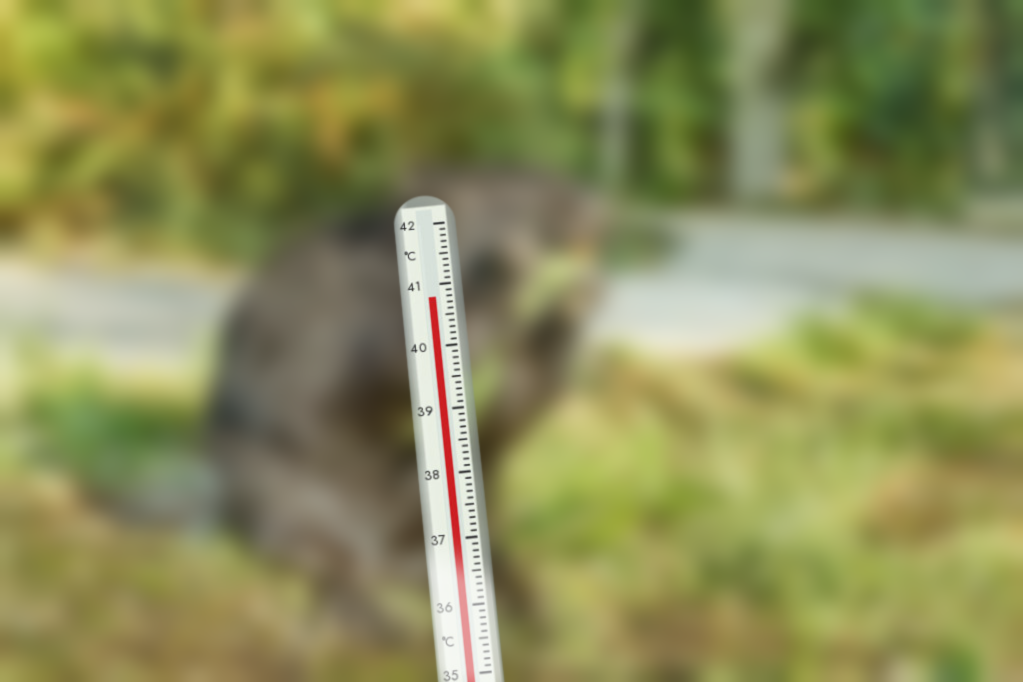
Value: 40.8 (°C)
